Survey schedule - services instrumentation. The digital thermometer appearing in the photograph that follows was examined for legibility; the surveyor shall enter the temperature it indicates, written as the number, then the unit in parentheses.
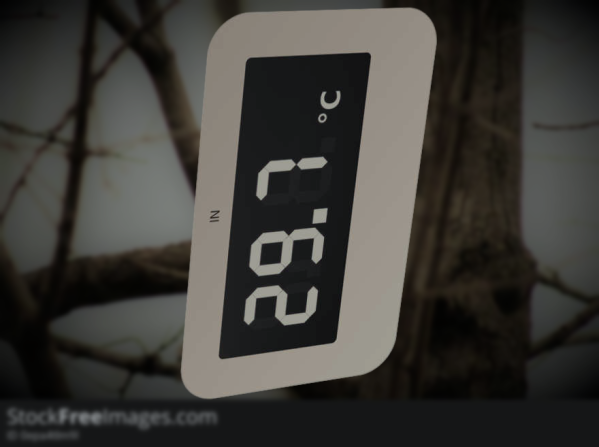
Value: 29.7 (°C)
